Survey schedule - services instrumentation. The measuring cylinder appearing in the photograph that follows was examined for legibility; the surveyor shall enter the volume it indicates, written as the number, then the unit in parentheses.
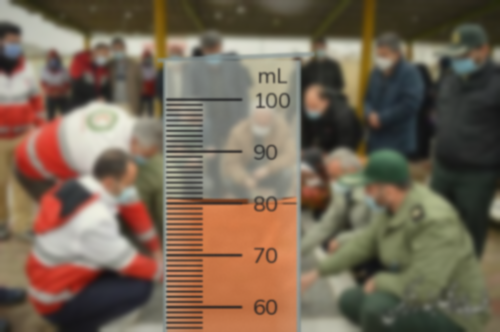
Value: 80 (mL)
